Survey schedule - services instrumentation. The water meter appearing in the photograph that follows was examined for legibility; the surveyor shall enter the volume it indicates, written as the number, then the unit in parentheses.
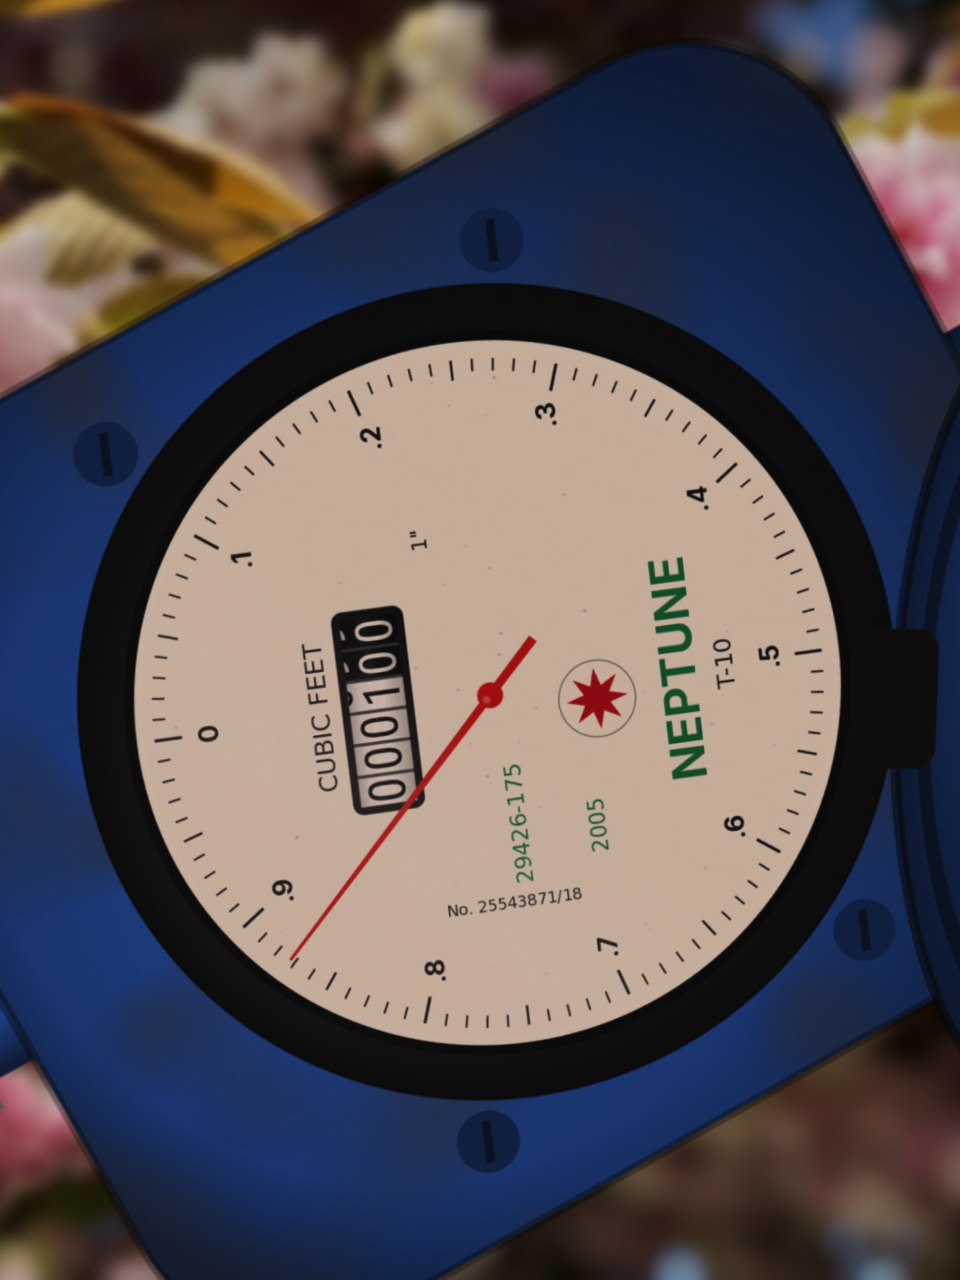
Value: 99.87 (ft³)
